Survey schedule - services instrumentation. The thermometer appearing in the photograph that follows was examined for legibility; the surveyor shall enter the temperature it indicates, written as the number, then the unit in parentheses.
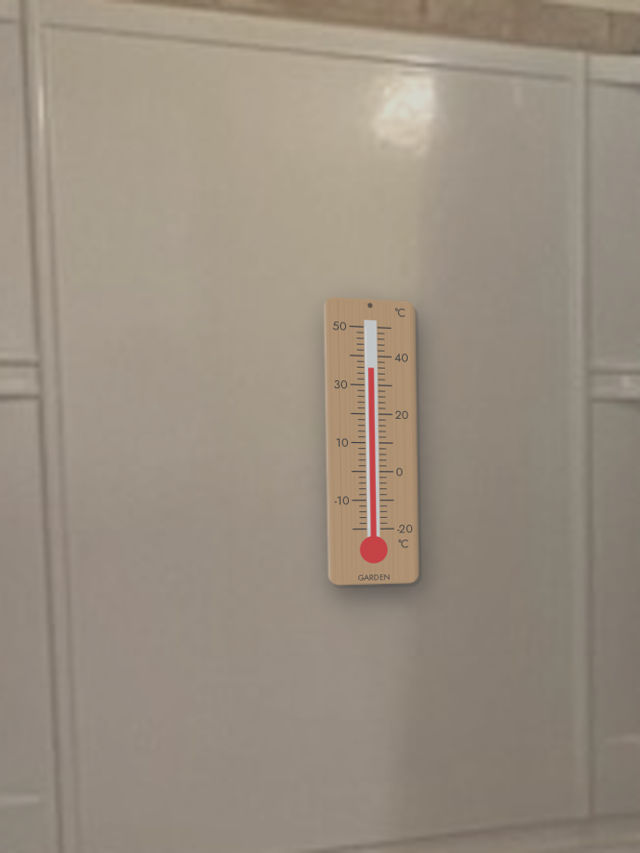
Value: 36 (°C)
